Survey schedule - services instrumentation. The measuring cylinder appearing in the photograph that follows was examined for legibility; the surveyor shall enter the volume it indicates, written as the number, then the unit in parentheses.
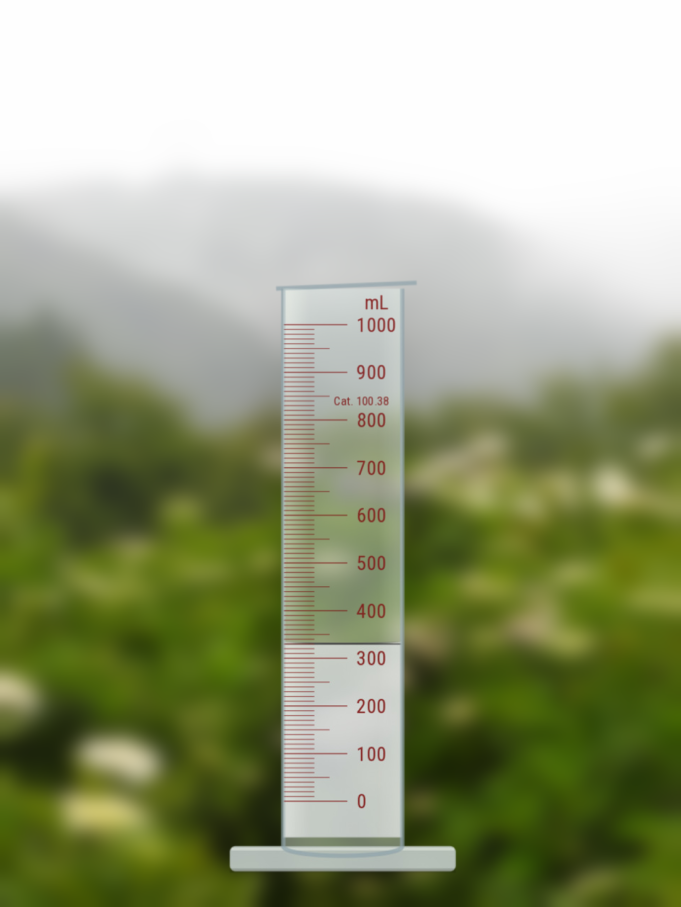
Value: 330 (mL)
